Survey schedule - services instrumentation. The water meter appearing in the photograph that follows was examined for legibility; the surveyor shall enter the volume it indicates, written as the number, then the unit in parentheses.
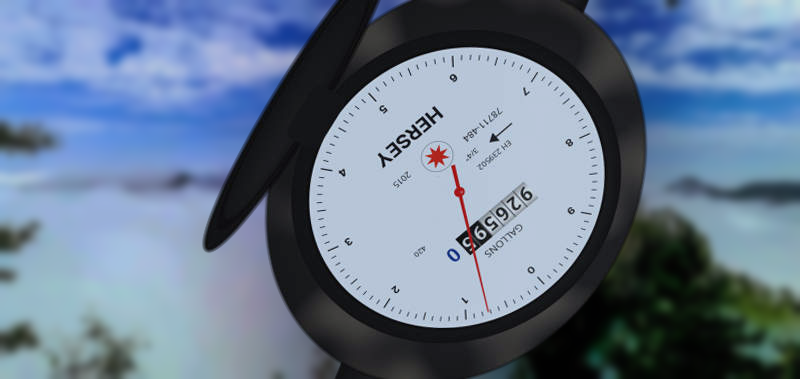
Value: 9265950.7 (gal)
